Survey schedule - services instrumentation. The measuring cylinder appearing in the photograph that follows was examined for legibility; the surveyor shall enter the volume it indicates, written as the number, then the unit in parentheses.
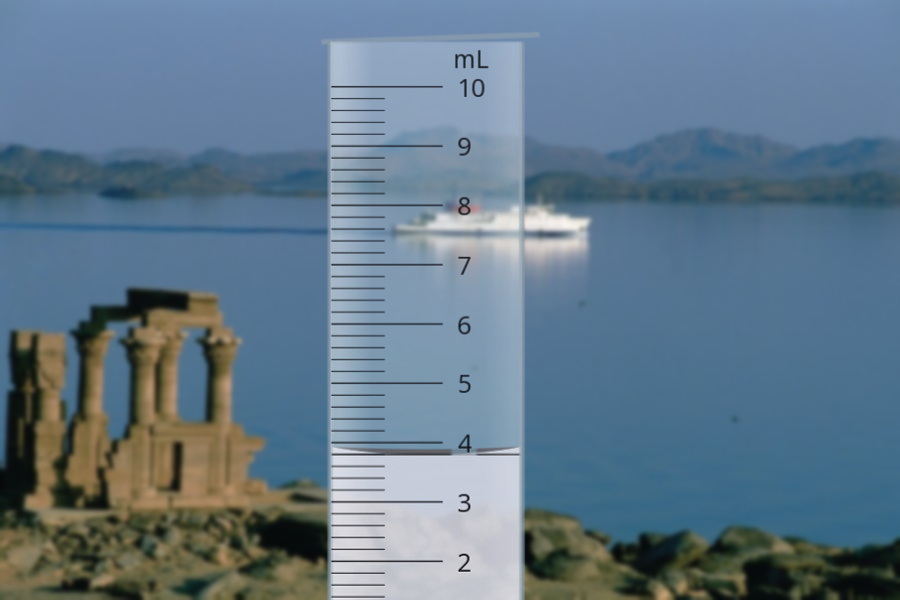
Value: 3.8 (mL)
